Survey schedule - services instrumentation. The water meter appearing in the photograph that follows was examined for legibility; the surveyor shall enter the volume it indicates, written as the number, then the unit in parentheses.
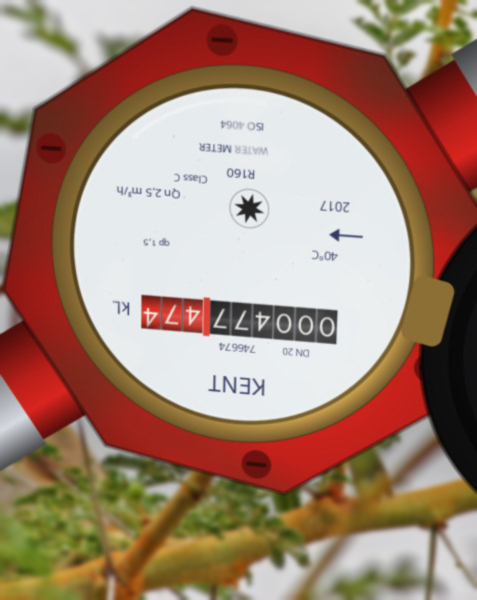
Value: 477.474 (kL)
